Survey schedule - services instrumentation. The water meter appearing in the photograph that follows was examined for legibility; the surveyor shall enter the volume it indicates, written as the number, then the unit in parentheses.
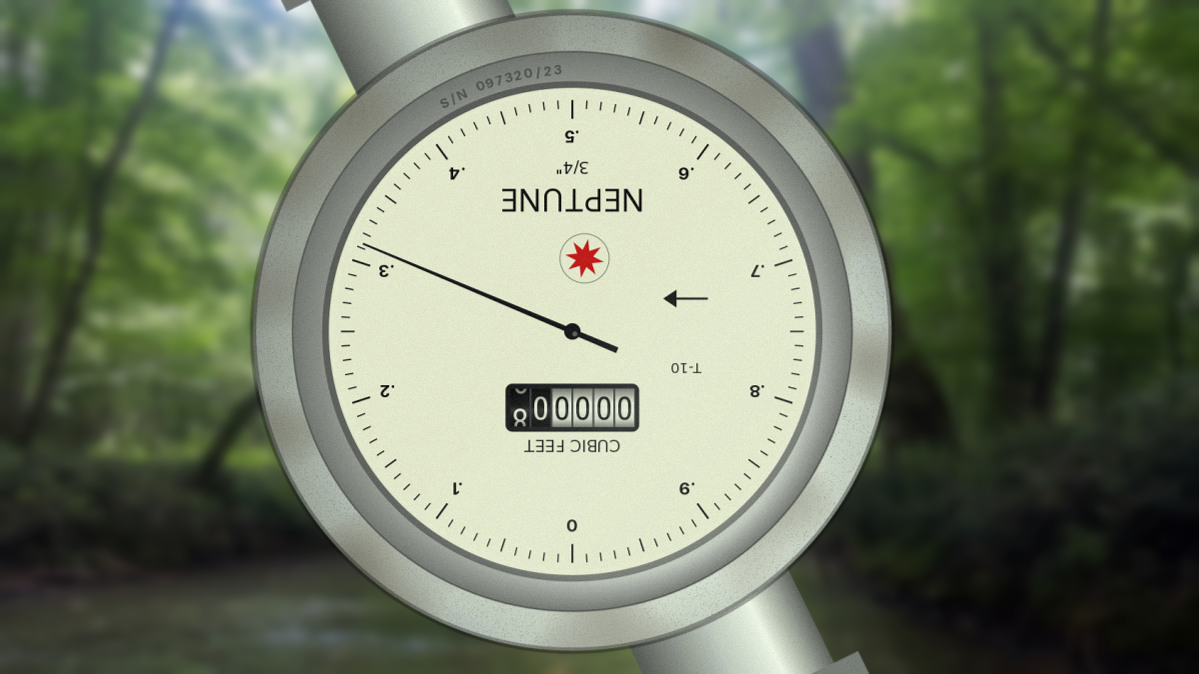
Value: 8.31 (ft³)
